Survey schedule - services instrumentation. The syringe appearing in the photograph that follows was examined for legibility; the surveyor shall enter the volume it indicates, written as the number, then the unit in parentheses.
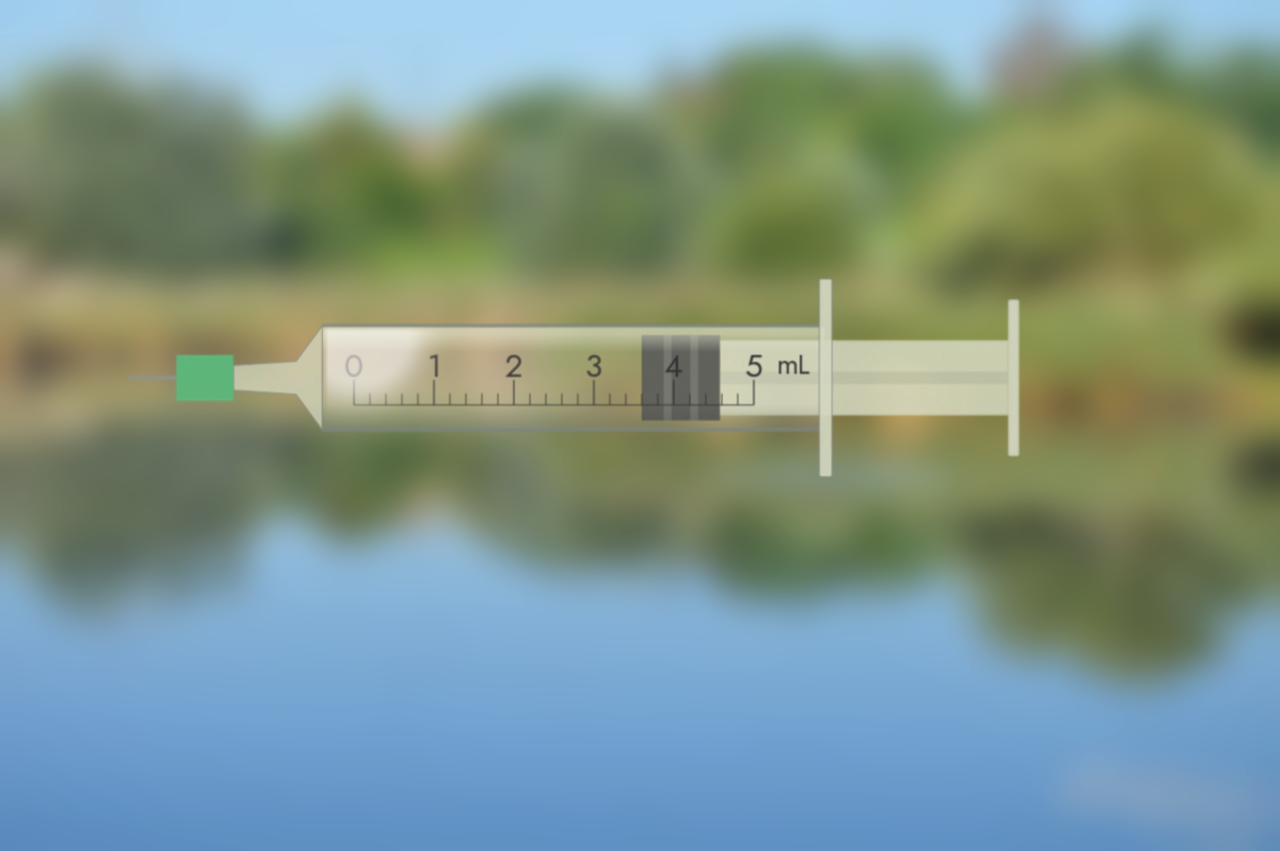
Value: 3.6 (mL)
